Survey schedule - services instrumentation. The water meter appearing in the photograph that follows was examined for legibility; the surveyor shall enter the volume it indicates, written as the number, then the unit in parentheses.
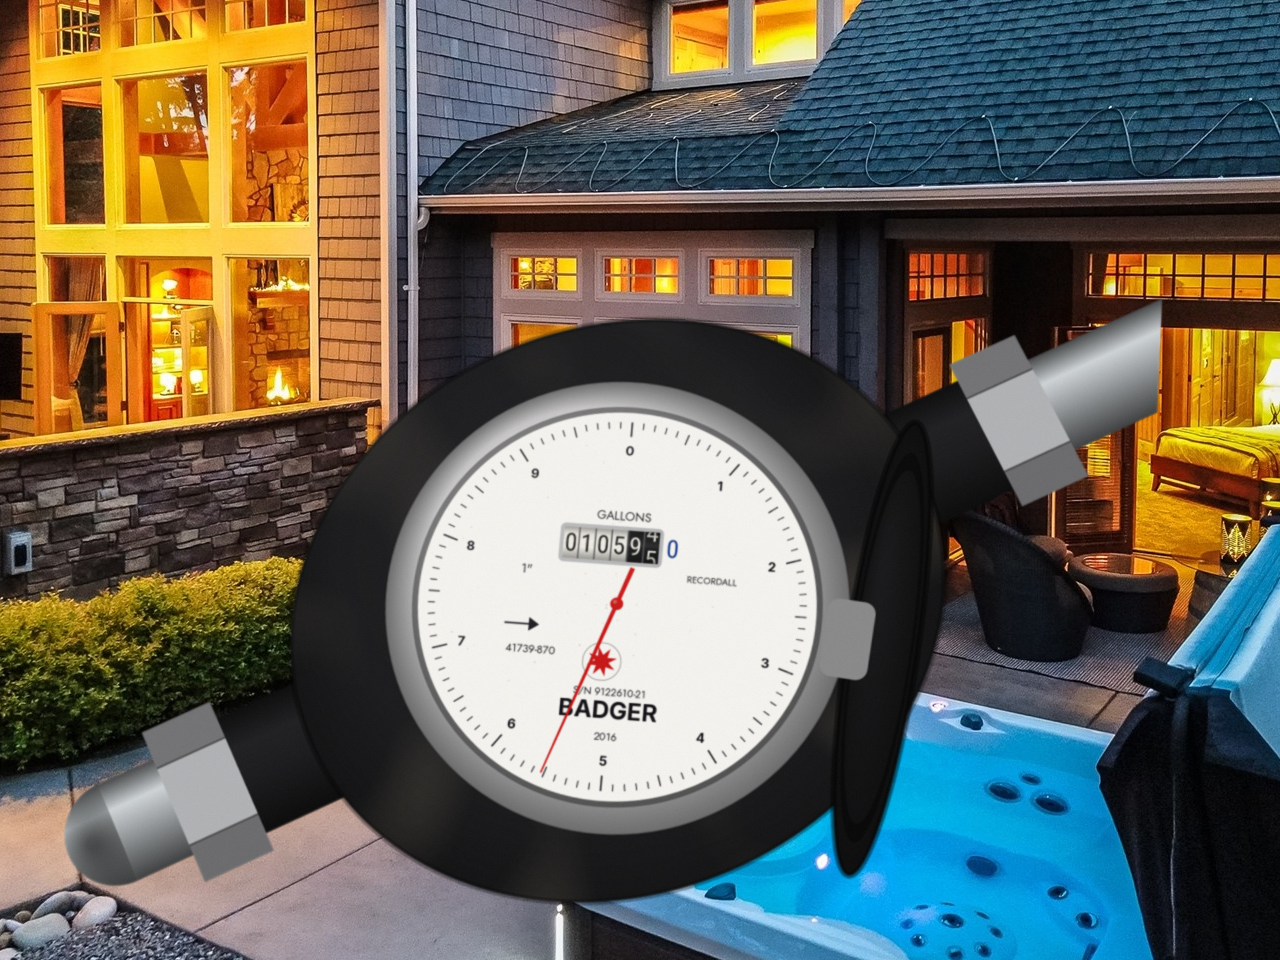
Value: 105945.5 (gal)
